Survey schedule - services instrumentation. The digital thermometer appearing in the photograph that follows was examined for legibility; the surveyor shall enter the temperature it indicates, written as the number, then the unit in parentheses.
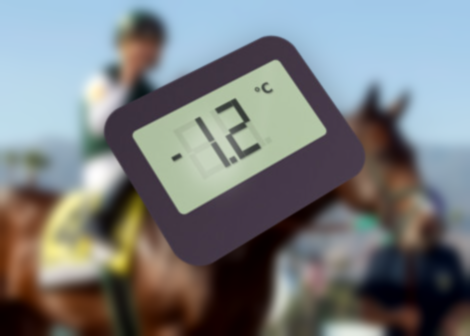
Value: -1.2 (°C)
